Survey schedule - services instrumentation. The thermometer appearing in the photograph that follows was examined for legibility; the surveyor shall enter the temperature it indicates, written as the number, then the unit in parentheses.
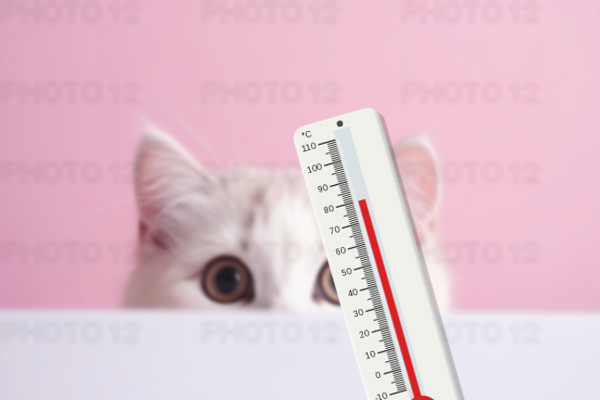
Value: 80 (°C)
